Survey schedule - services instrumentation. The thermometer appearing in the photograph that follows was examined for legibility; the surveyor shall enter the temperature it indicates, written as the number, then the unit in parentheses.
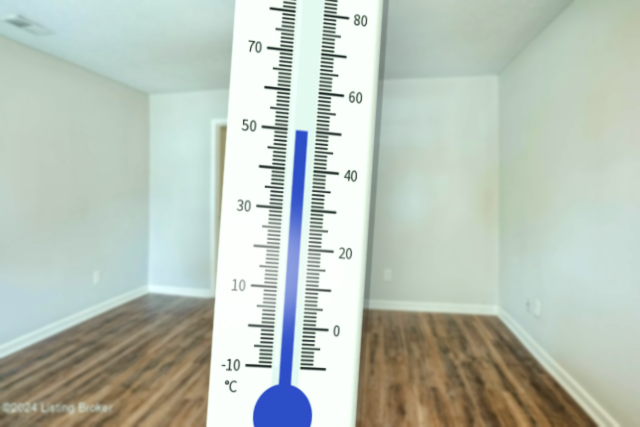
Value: 50 (°C)
